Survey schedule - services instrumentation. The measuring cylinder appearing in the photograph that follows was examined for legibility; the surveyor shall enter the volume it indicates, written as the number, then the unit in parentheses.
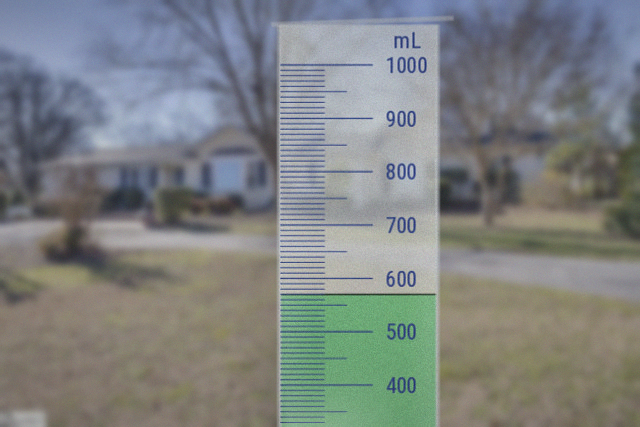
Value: 570 (mL)
